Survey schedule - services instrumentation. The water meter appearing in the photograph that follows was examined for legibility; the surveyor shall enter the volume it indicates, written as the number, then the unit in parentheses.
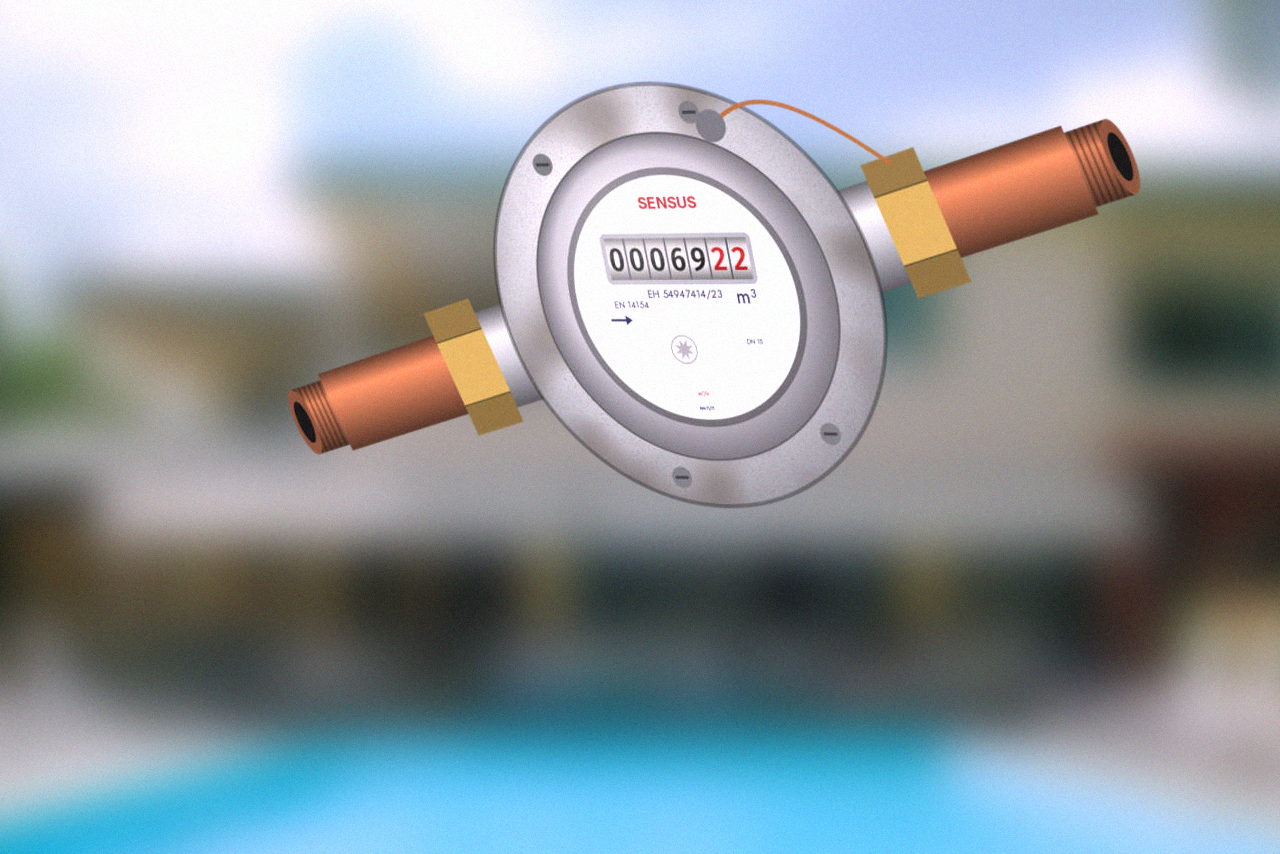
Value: 69.22 (m³)
